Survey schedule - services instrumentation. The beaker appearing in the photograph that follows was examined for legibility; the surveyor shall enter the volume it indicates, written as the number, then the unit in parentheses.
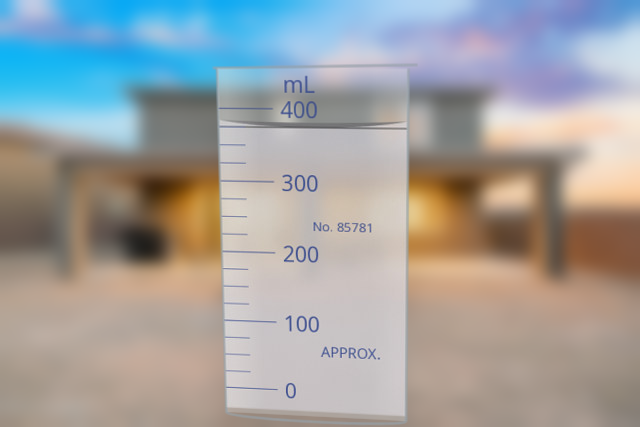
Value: 375 (mL)
